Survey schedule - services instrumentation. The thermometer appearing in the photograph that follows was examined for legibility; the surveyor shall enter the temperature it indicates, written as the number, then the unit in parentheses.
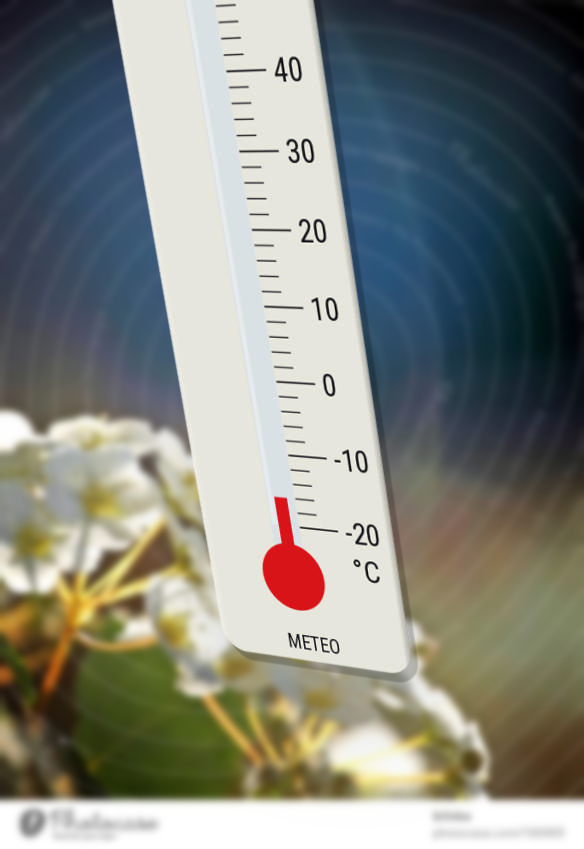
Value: -16 (°C)
